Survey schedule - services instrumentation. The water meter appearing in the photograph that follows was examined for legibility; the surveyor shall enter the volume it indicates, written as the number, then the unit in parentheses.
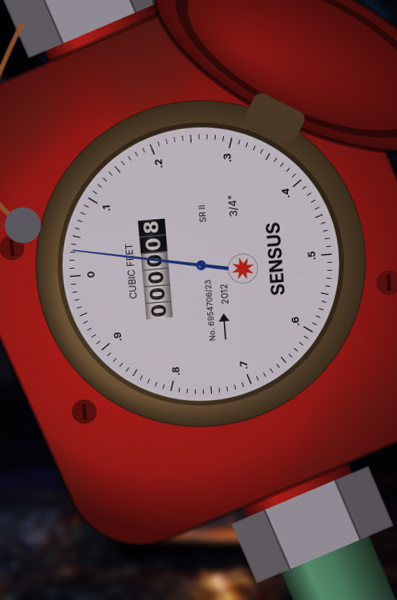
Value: 8.03 (ft³)
